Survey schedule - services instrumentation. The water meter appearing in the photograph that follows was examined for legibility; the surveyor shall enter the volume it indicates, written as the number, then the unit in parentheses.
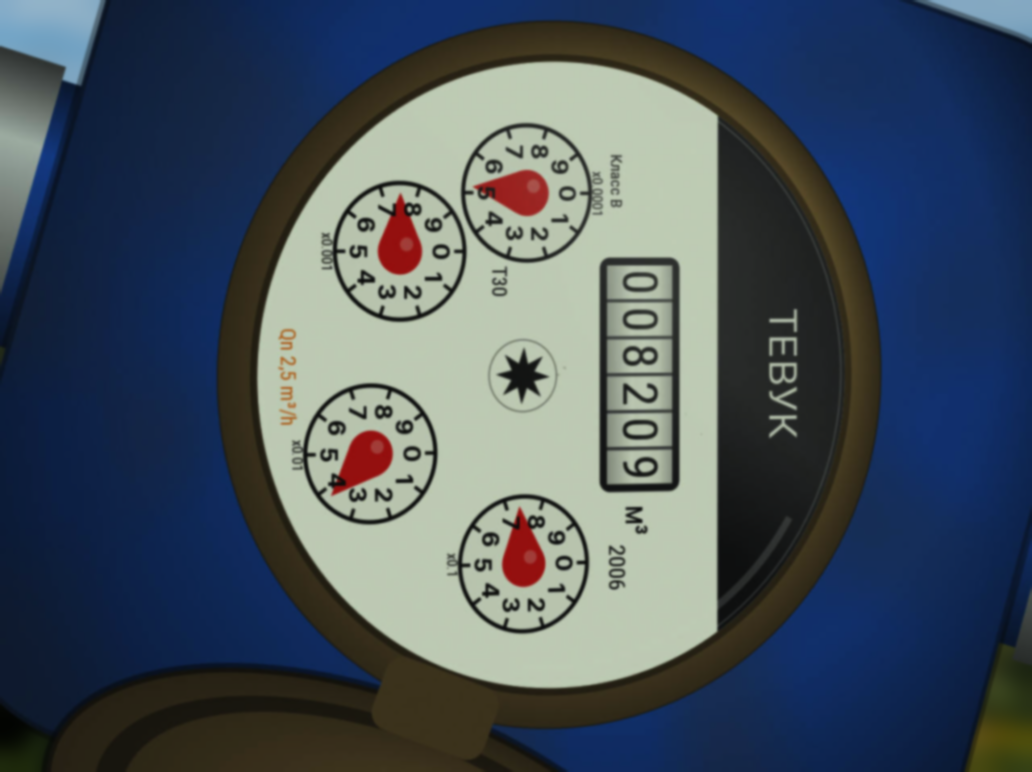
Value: 8209.7375 (m³)
